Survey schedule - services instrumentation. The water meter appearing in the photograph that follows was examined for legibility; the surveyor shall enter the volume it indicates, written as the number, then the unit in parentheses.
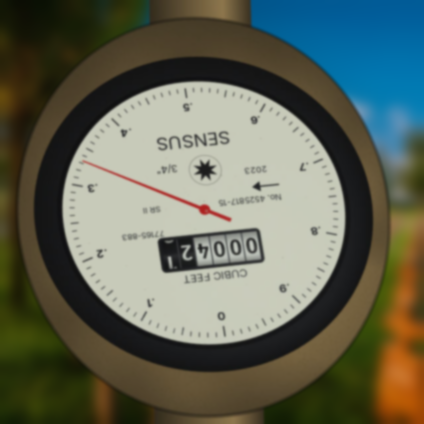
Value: 421.33 (ft³)
